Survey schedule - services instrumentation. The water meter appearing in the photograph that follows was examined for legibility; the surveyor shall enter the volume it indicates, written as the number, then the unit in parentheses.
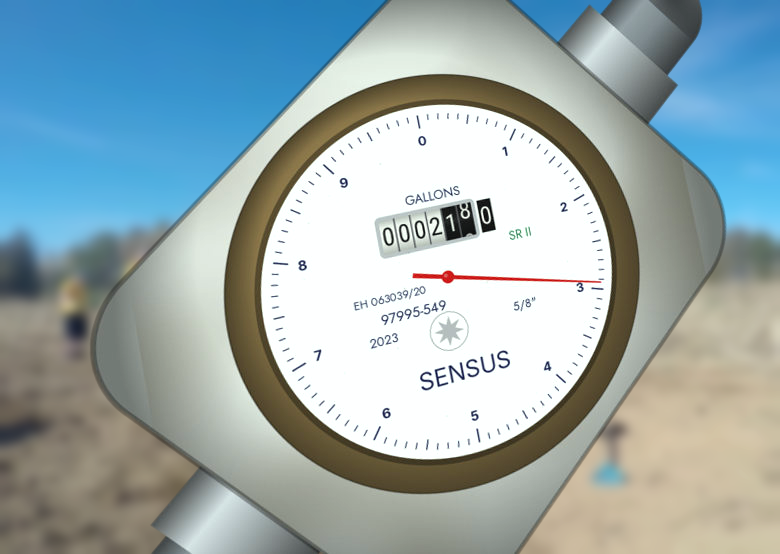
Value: 2182.9 (gal)
